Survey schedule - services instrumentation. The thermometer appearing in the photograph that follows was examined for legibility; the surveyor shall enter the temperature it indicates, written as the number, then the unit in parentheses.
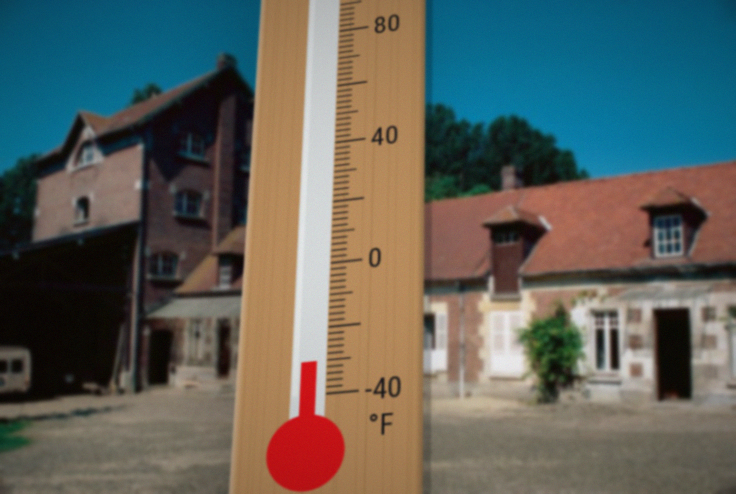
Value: -30 (°F)
